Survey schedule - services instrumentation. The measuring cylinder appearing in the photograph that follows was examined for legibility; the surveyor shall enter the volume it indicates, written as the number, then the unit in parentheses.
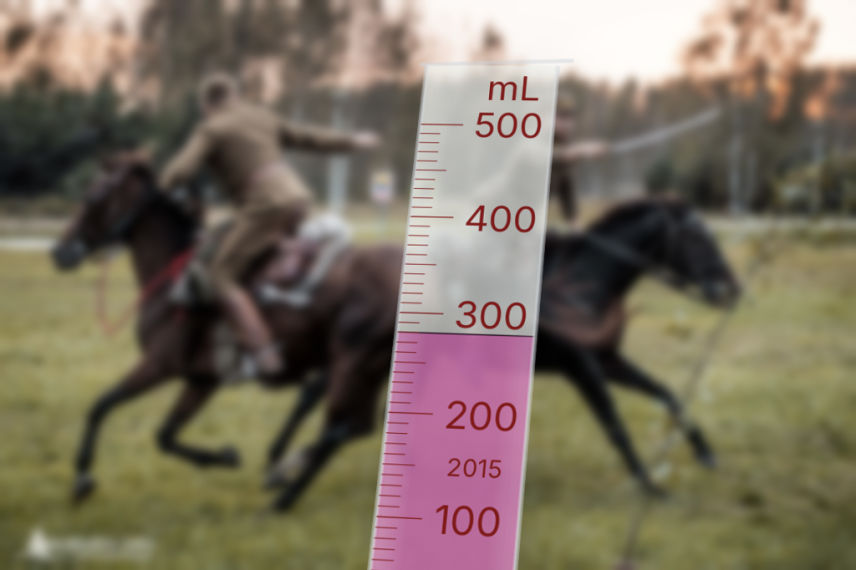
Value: 280 (mL)
